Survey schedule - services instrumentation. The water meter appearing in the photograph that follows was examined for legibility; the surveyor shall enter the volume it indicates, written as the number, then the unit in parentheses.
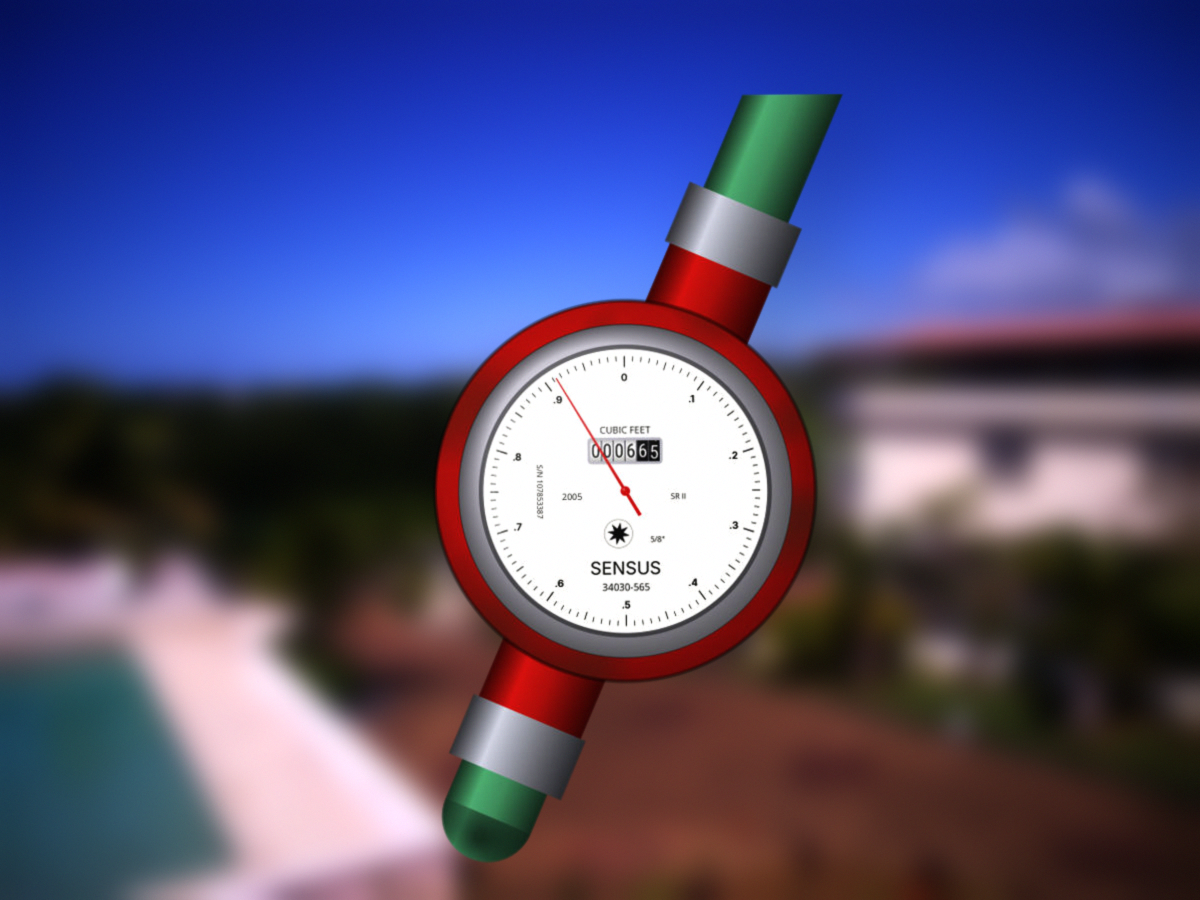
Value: 664.91 (ft³)
